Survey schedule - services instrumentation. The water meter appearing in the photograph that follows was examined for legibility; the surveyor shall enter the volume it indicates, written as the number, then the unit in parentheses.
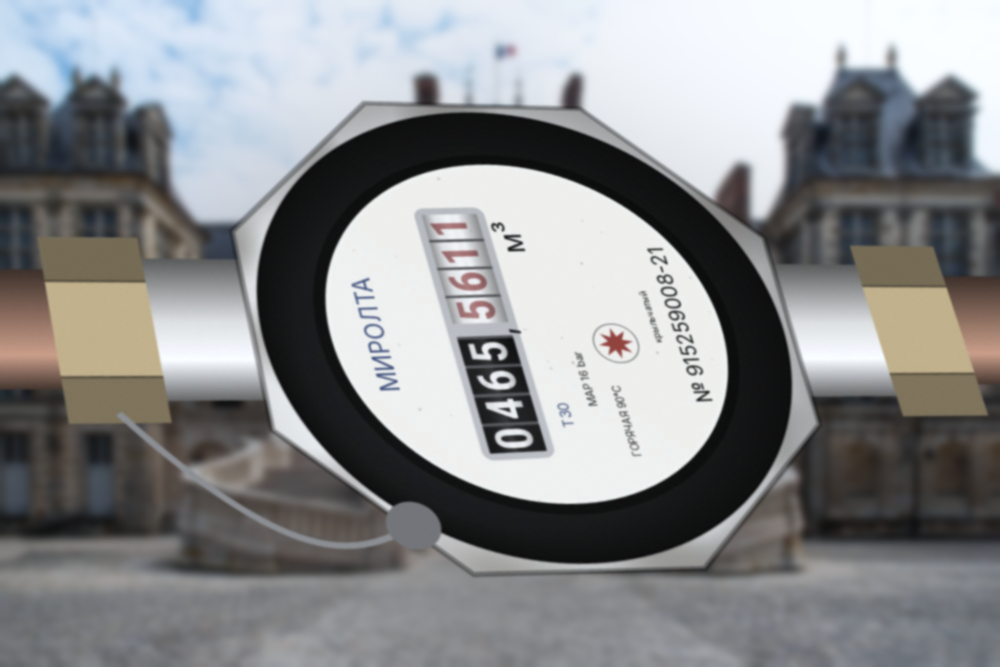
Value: 465.5611 (m³)
